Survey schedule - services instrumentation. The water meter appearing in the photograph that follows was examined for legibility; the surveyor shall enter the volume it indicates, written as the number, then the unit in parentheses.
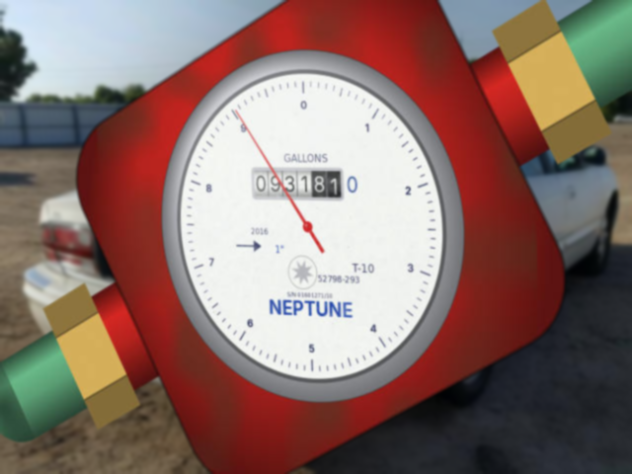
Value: 931809.0 (gal)
